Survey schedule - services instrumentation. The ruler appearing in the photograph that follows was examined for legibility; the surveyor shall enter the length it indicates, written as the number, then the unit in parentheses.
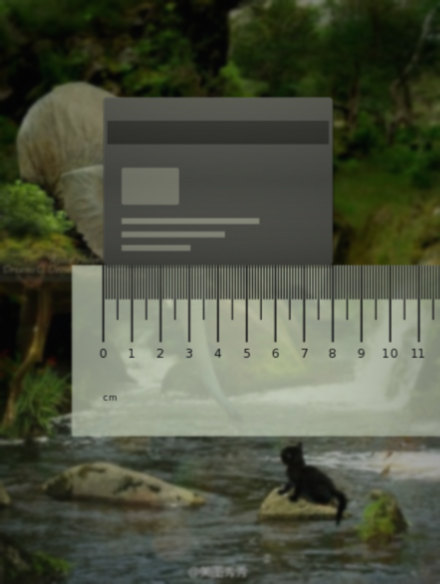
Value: 8 (cm)
